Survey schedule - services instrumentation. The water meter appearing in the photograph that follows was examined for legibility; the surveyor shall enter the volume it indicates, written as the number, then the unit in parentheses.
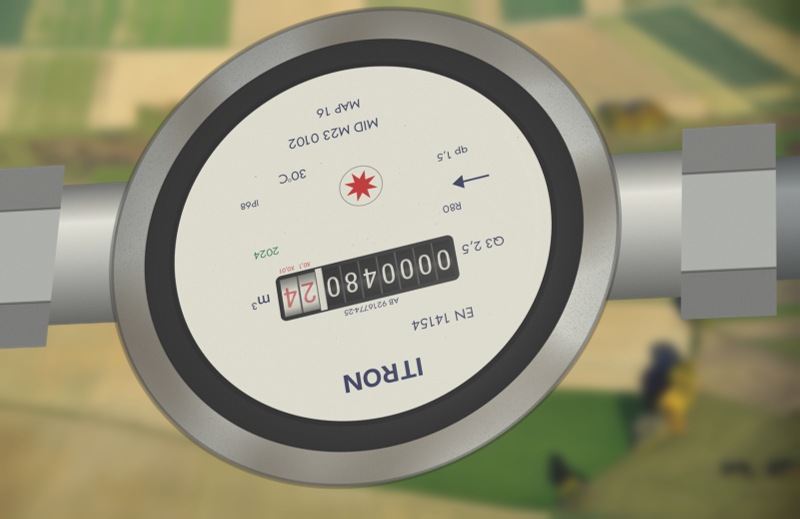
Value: 480.24 (m³)
